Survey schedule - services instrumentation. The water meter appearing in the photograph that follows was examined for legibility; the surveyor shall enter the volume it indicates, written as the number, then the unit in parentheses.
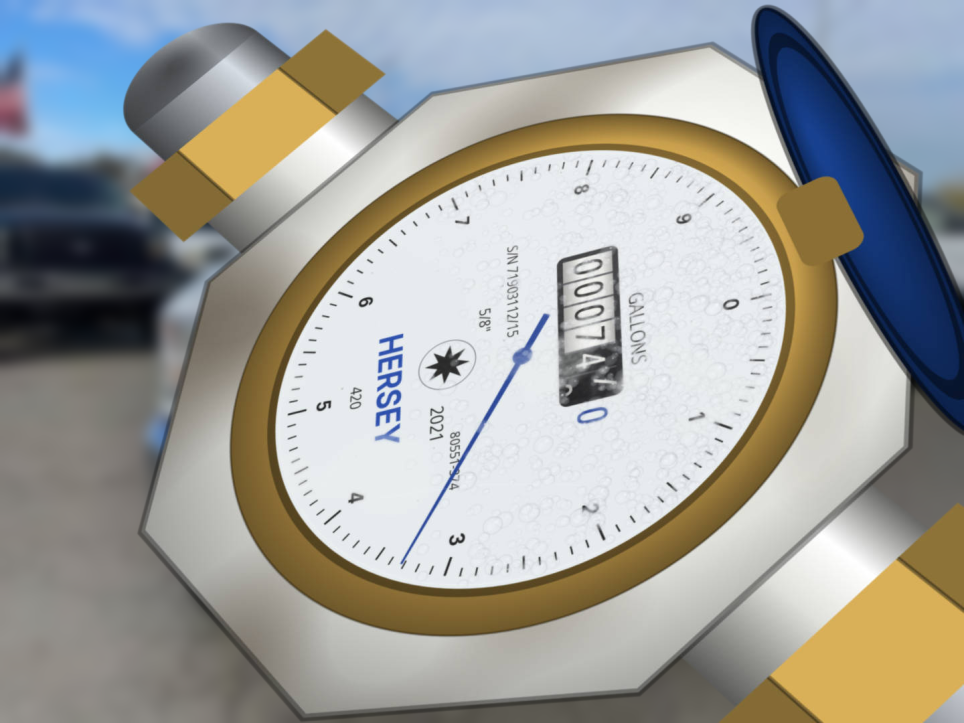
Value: 7473.3 (gal)
